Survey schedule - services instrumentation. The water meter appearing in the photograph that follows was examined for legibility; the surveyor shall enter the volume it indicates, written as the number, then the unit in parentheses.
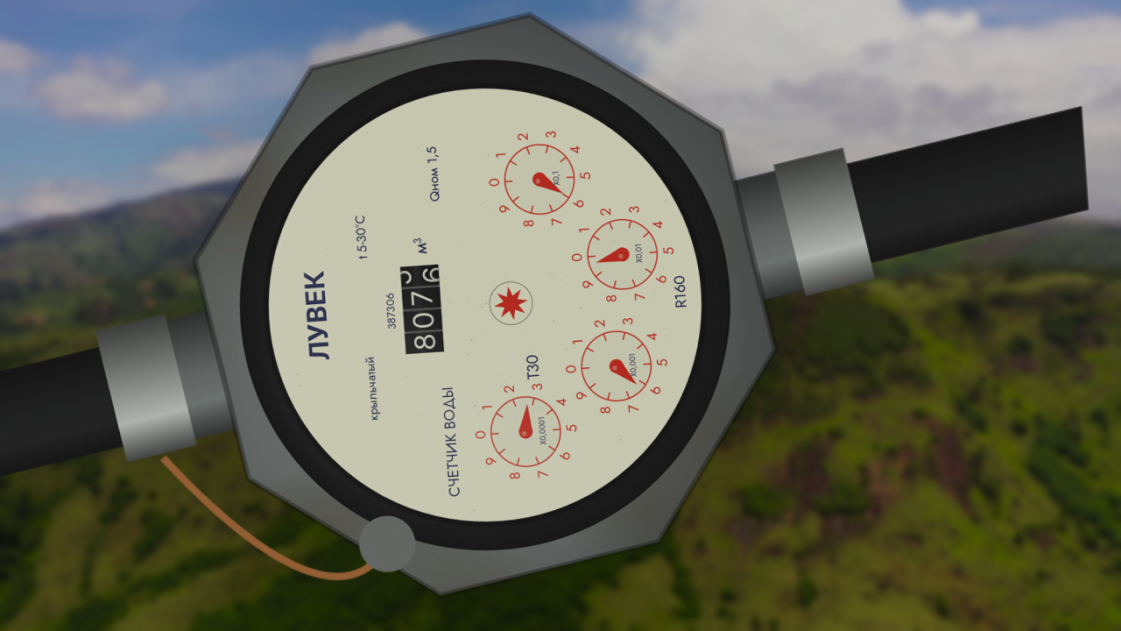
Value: 8075.5962 (m³)
